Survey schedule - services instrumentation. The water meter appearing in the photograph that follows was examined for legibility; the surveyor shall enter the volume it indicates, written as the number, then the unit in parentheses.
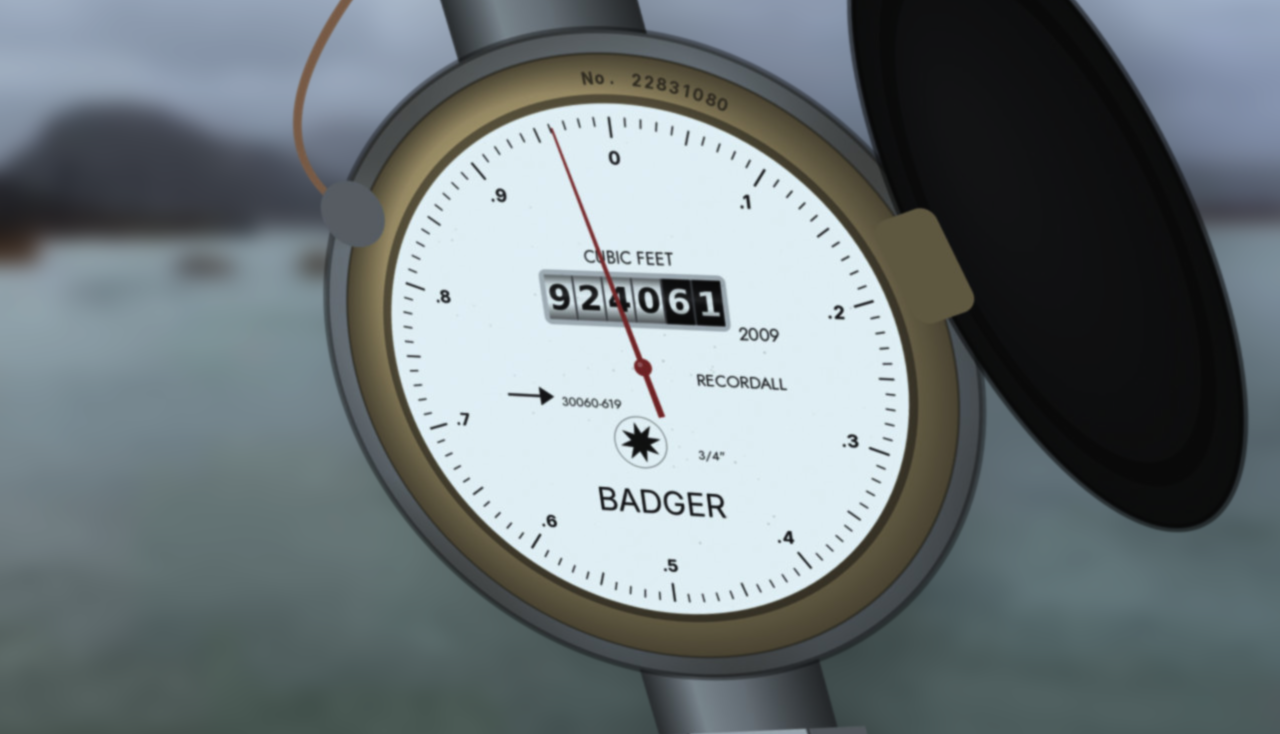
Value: 924060.96 (ft³)
